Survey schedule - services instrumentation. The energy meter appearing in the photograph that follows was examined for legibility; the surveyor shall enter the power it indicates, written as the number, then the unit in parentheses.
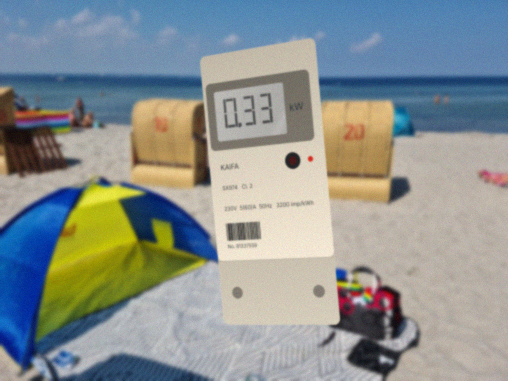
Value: 0.33 (kW)
